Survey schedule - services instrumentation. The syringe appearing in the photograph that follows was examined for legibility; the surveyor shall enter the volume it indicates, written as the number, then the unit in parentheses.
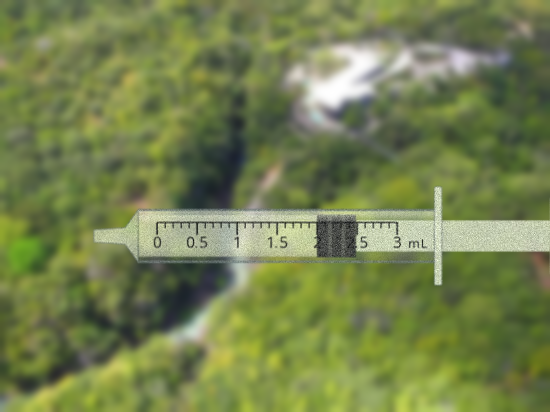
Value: 2 (mL)
